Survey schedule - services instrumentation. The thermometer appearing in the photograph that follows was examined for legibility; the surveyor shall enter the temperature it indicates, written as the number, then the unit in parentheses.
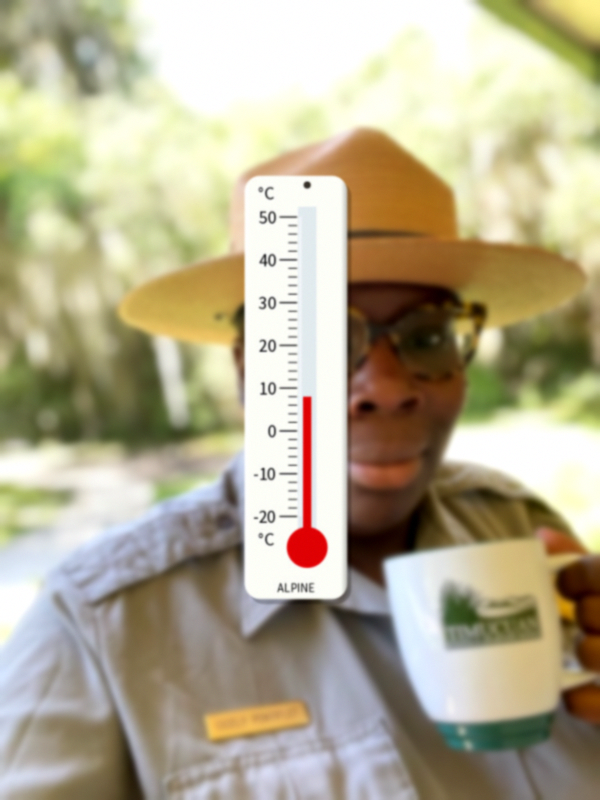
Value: 8 (°C)
